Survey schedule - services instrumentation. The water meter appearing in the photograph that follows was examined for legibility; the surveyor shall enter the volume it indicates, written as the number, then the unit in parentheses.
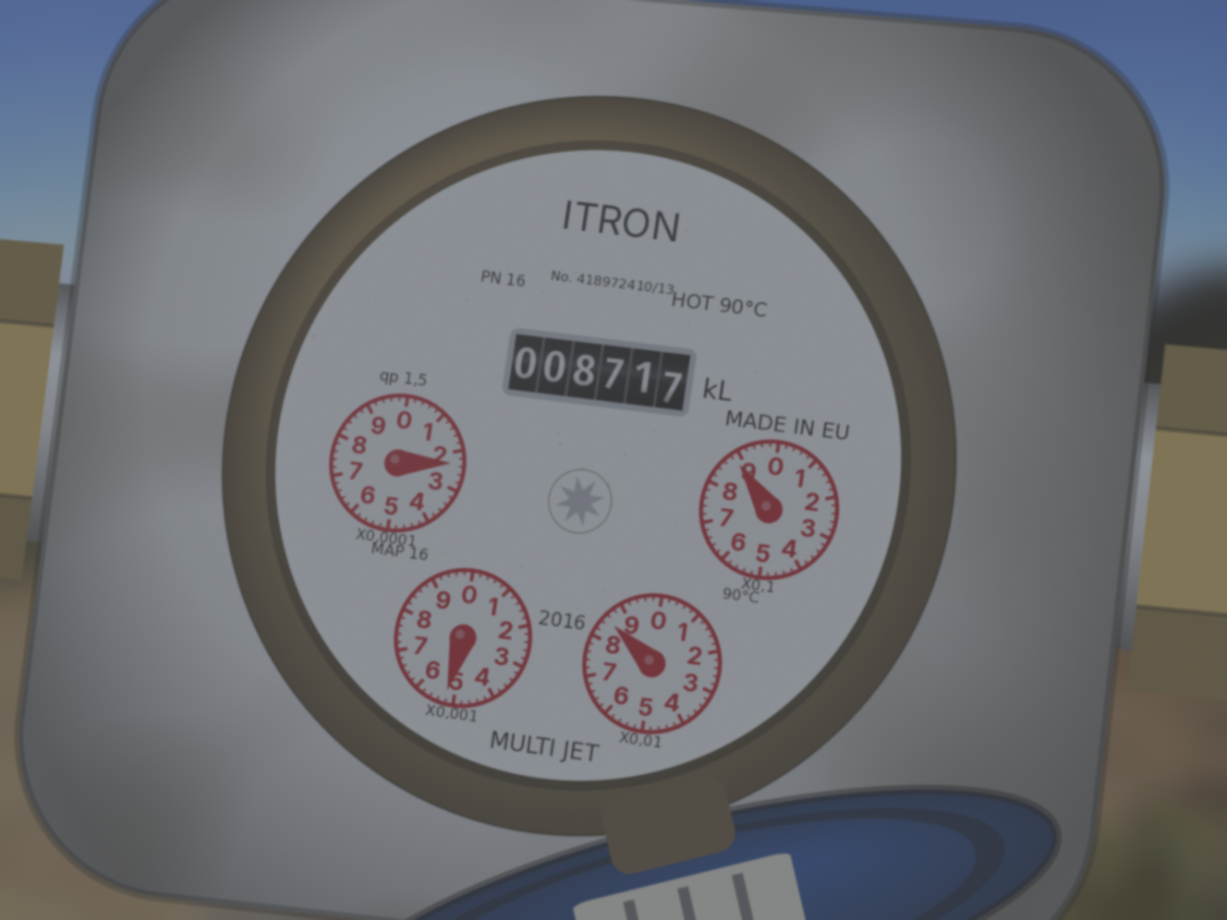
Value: 8716.8852 (kL)
